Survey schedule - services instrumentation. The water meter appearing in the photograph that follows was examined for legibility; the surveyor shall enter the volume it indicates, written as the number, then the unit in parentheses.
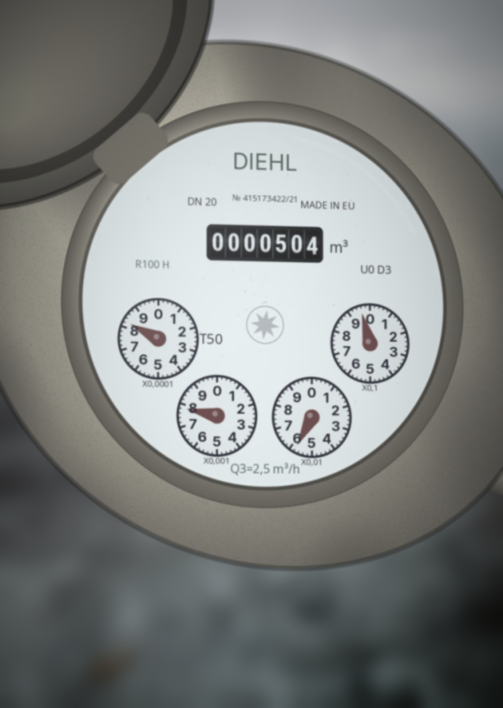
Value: 503.9578 (m³)
